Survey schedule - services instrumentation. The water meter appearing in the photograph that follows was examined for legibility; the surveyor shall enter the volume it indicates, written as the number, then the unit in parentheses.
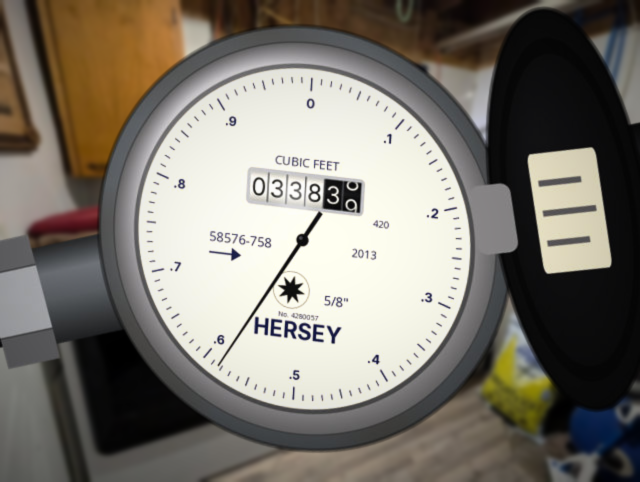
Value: 33838.58 (ft³)
